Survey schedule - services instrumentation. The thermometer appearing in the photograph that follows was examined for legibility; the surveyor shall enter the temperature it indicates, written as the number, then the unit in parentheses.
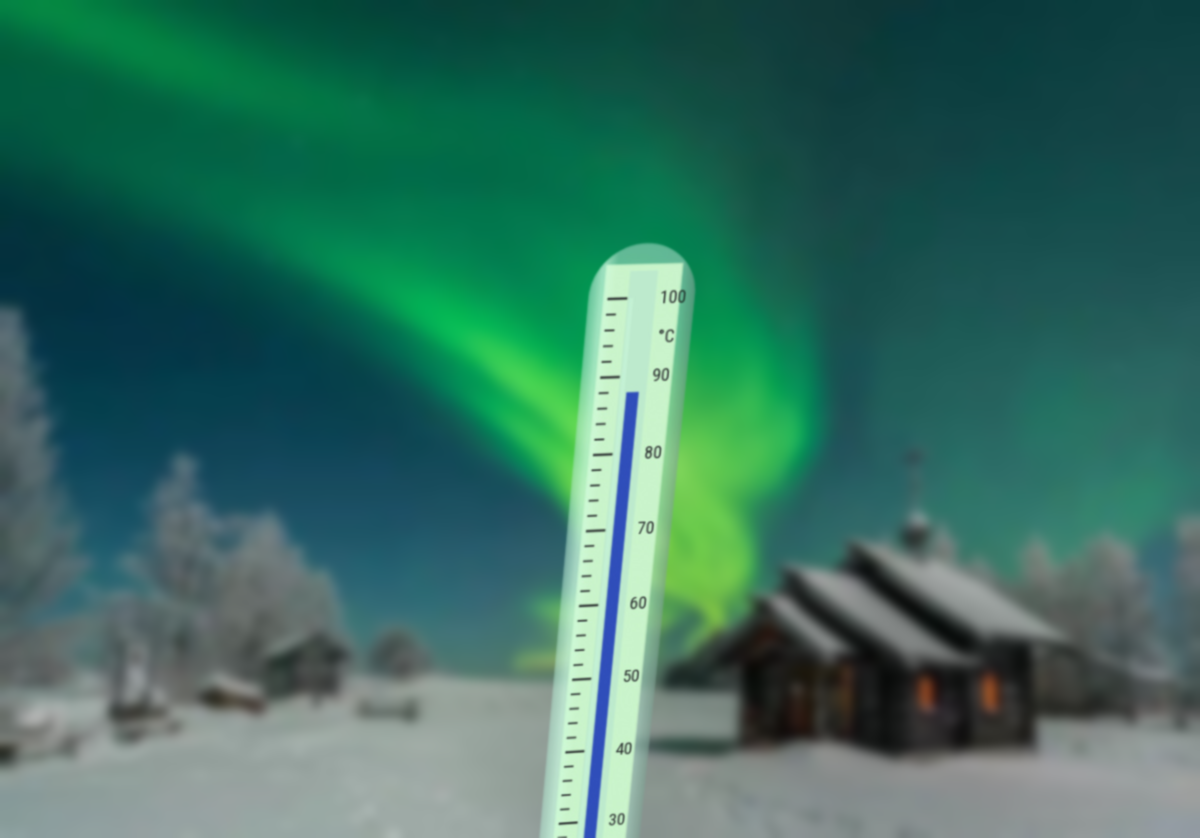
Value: 88 (°C)
